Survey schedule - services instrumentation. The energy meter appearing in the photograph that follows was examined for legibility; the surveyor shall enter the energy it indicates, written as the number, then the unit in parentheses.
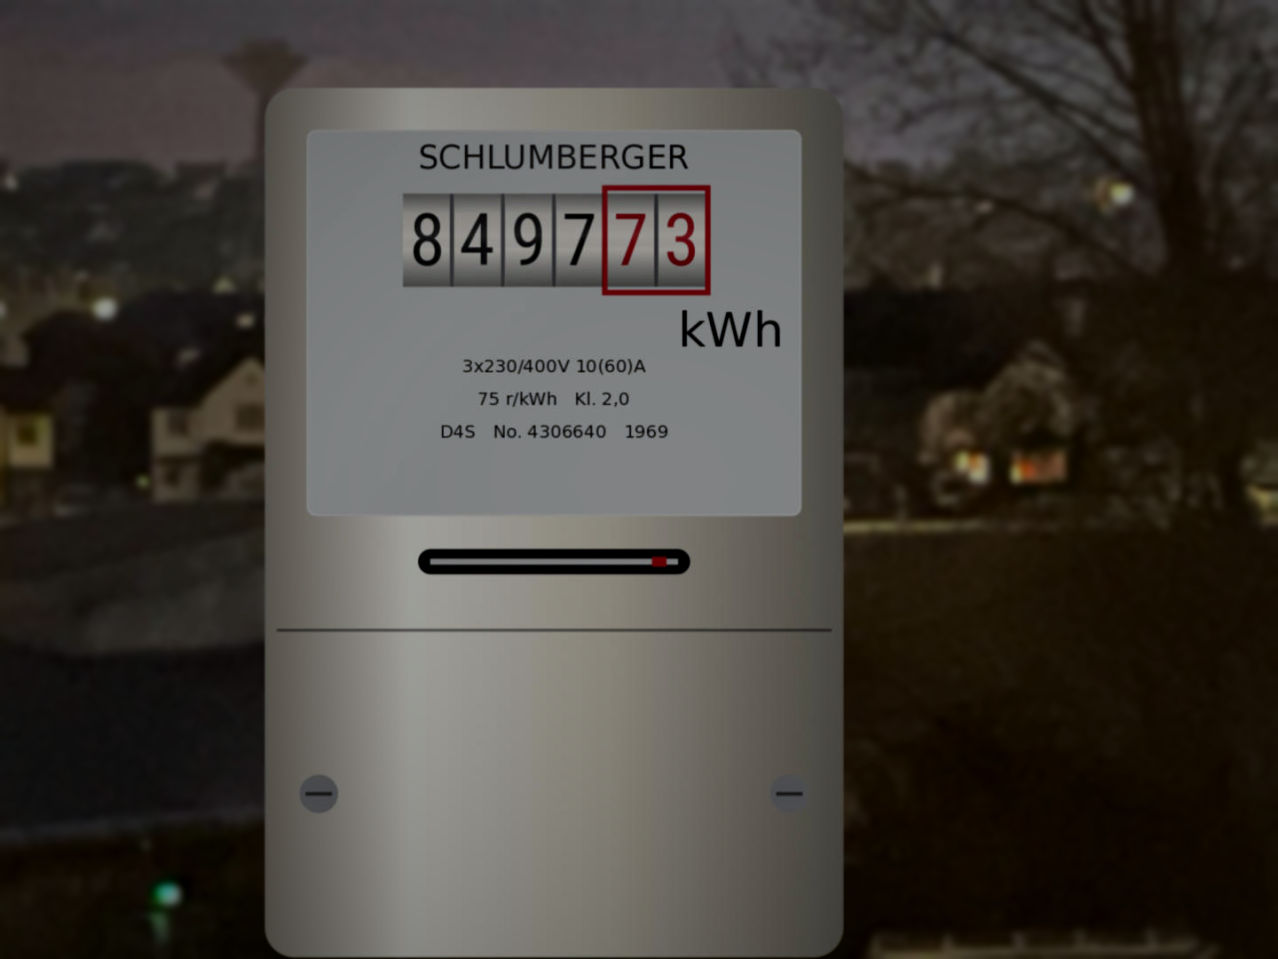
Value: 8497.73 (kWh)
